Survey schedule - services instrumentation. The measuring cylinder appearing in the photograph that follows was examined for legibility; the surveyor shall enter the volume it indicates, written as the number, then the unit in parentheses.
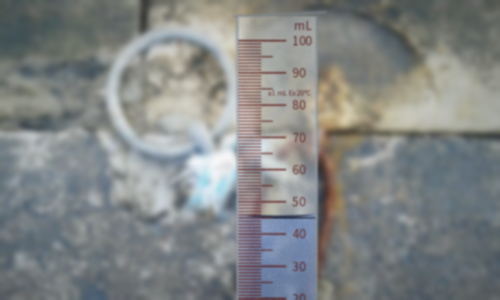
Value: 45 (mL)
